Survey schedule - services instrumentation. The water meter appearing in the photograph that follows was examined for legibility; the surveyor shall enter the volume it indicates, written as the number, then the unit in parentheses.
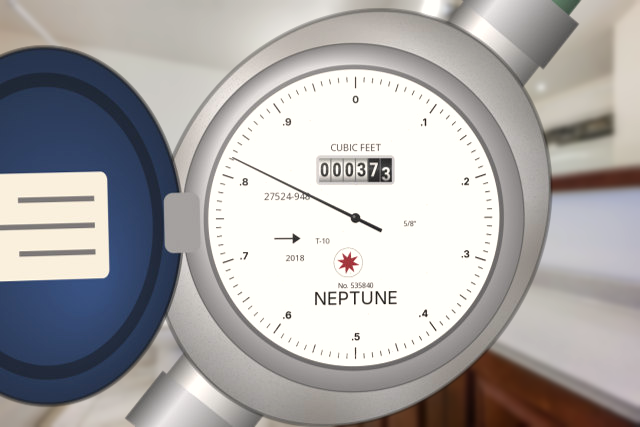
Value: 372.82 (ft³)
